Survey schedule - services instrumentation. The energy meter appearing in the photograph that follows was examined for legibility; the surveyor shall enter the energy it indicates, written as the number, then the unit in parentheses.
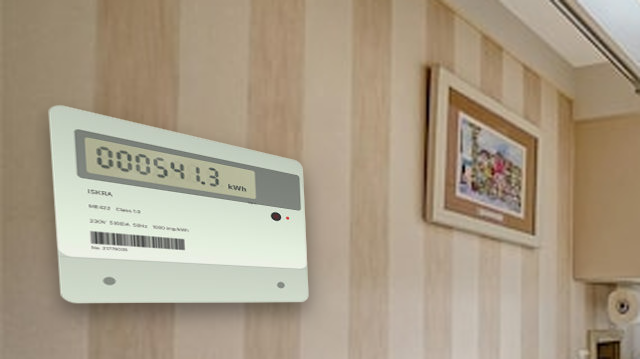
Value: 541.3 (kWh)
